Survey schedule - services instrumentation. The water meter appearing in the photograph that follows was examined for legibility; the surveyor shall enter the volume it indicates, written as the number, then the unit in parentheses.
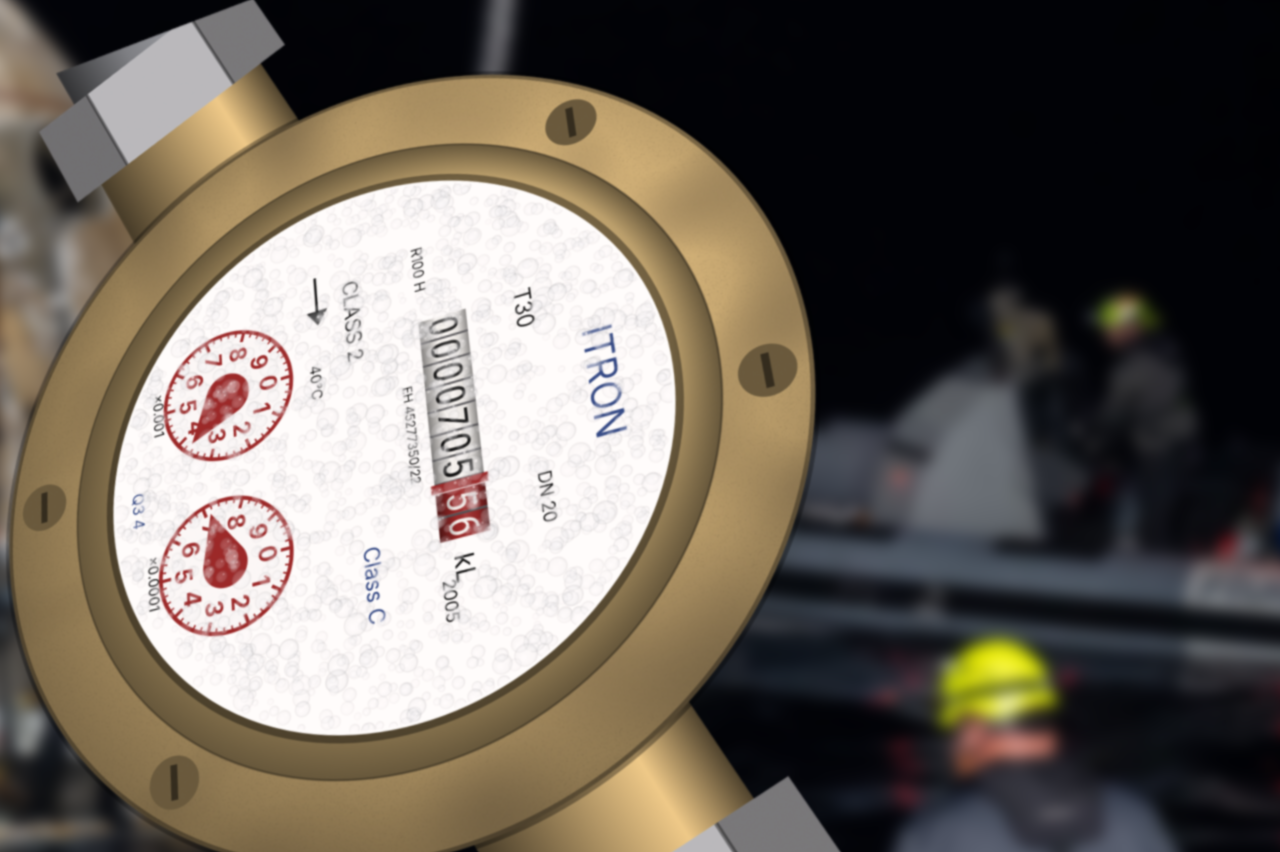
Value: 705.5637 (kL)
